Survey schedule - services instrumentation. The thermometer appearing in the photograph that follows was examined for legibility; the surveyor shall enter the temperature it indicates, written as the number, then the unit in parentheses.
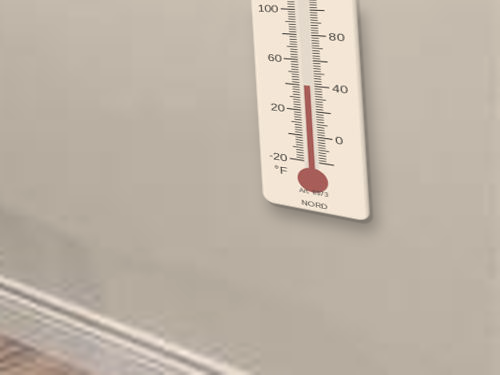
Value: 40 (°F)
